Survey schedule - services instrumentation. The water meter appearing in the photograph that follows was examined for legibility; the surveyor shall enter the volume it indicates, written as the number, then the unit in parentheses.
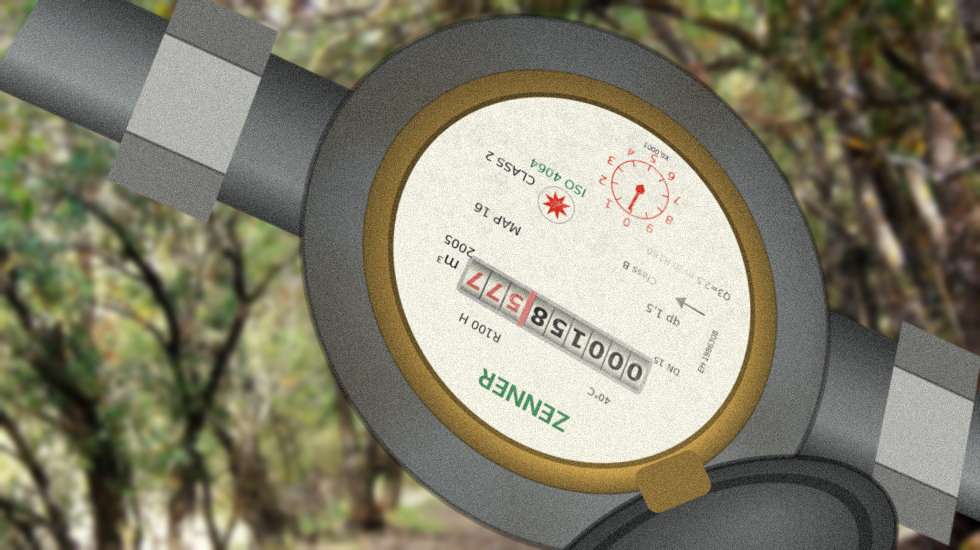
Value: 158.5770 (m³)
